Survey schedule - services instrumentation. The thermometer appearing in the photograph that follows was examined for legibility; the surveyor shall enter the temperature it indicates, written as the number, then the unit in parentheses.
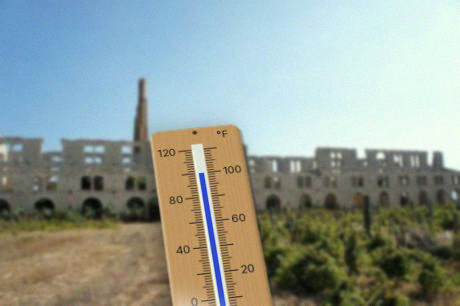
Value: 100 (°F)
